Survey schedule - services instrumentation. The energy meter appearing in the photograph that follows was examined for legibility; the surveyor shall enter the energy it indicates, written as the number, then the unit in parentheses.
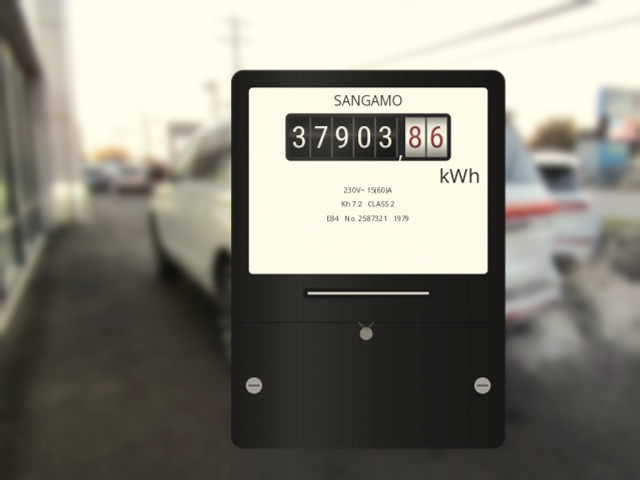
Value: 37903.86 (kWh)
